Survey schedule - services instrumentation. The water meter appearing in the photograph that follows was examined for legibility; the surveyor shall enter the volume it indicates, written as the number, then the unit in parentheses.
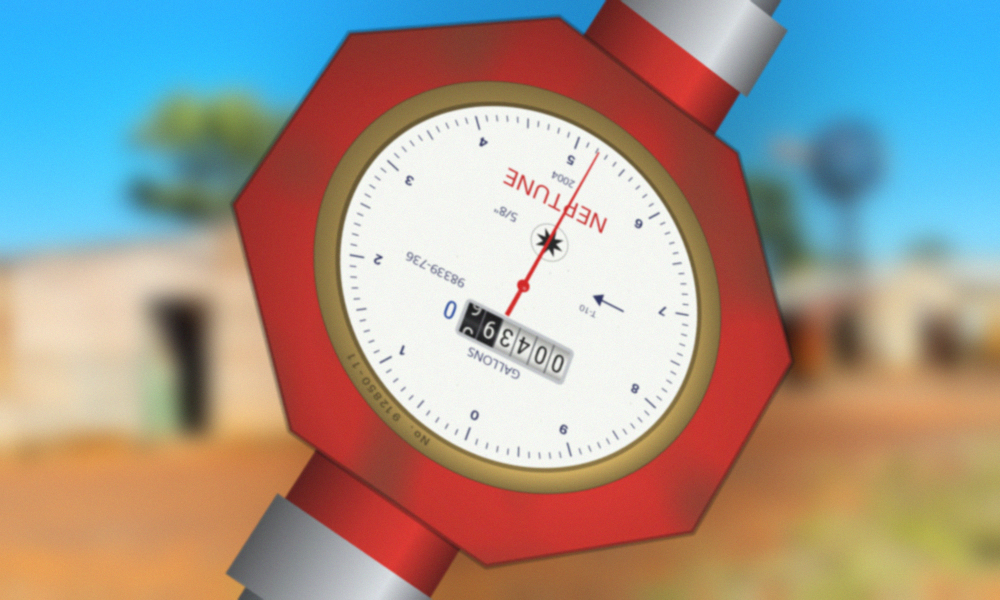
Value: 43955.2 (gal)
